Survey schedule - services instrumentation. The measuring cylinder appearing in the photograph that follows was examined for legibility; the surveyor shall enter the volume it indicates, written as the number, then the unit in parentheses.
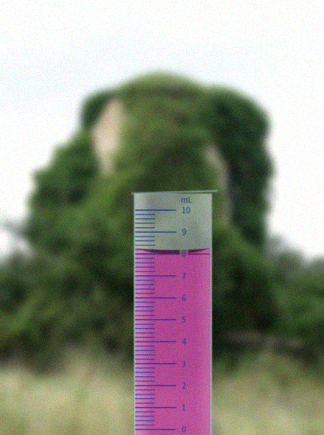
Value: 8 (mL)
